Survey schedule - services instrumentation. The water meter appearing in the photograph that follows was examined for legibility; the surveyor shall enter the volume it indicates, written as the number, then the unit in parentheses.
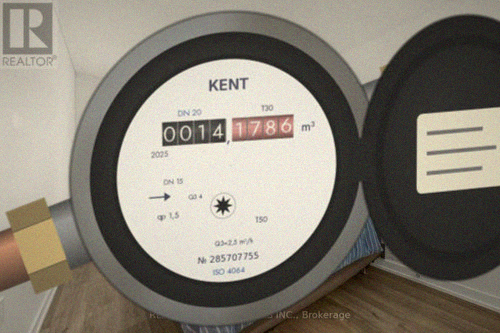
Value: 14.1786 (m³)
